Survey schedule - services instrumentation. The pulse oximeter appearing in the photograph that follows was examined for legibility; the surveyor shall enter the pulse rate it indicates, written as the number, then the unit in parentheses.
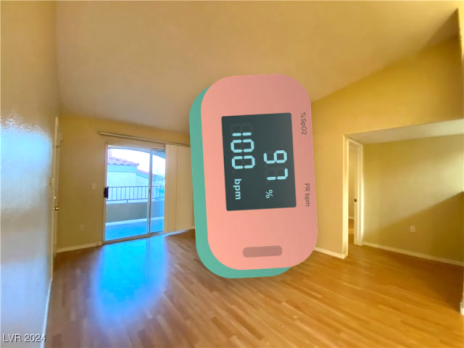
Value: 100 (bpm)
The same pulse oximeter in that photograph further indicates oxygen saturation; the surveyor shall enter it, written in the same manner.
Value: 97 (%)
